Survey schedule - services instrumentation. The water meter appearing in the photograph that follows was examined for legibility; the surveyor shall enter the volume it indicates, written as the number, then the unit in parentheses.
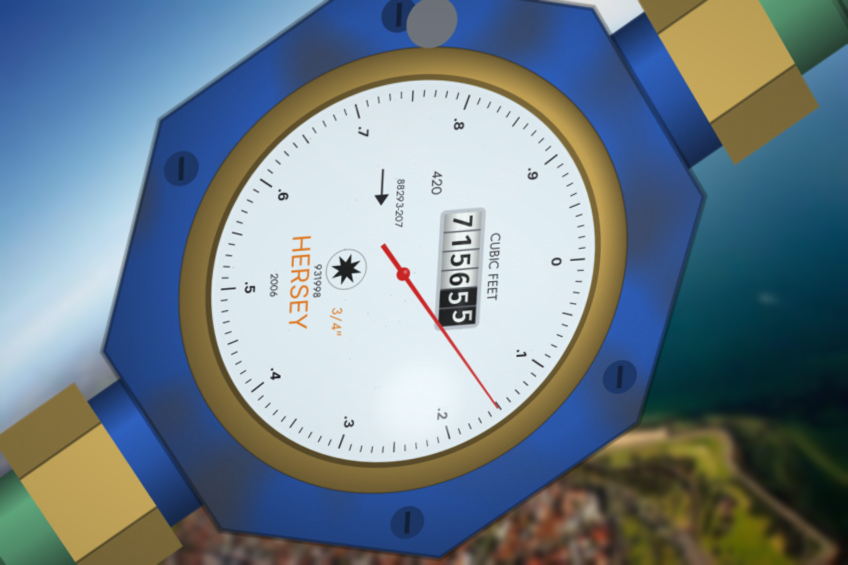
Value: 715655.15 (ft³)
